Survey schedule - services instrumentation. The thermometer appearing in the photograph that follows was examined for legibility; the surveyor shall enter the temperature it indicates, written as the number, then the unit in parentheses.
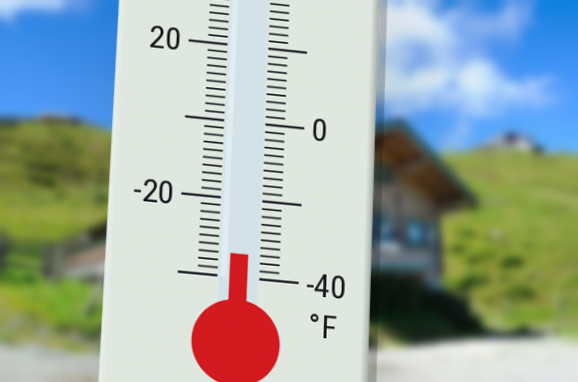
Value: -34 (°F)
